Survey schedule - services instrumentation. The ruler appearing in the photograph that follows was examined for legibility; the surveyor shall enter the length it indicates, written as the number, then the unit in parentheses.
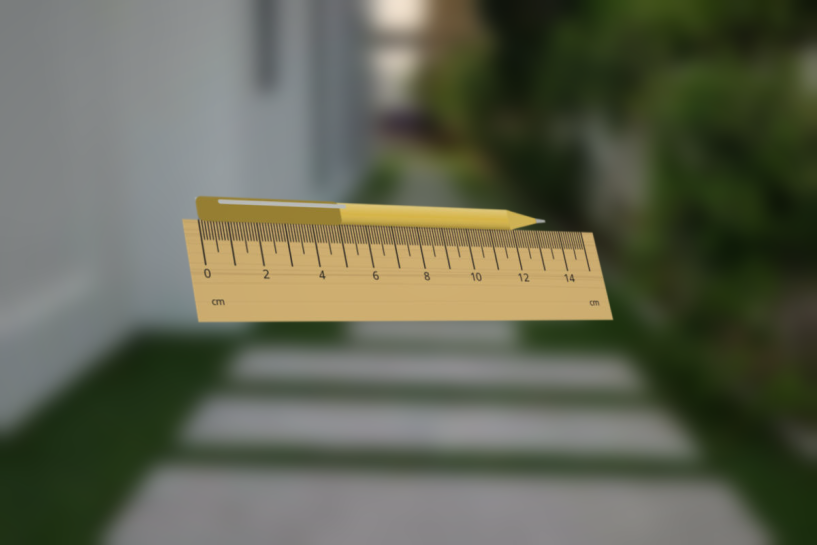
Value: 13.5 (cm)
